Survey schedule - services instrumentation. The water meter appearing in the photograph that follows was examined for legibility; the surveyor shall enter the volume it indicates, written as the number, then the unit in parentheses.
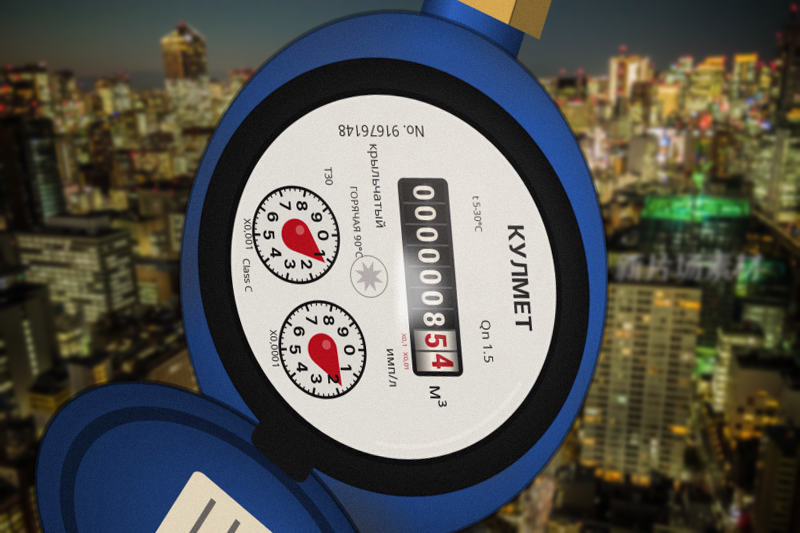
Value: 8.5411 (m³)
